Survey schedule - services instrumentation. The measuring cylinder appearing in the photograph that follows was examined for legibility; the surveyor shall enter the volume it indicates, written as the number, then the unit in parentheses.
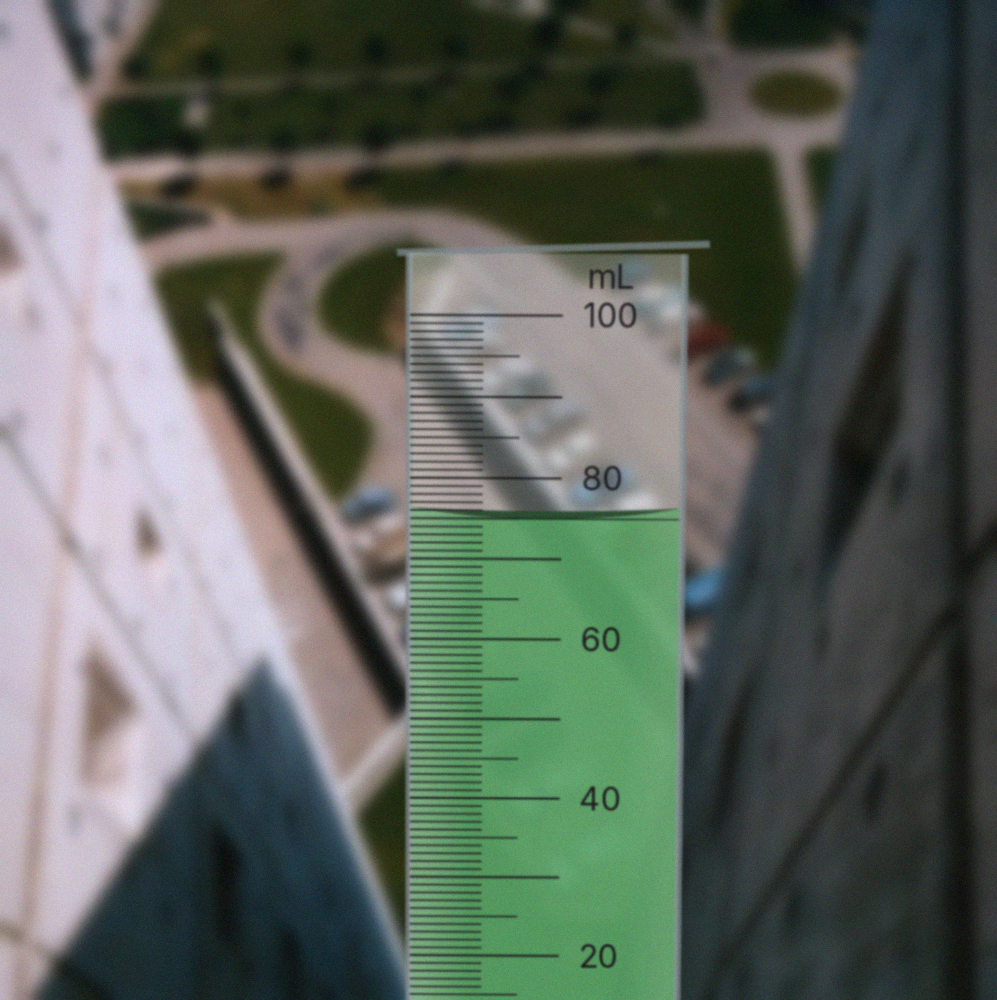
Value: 75 (mL)
